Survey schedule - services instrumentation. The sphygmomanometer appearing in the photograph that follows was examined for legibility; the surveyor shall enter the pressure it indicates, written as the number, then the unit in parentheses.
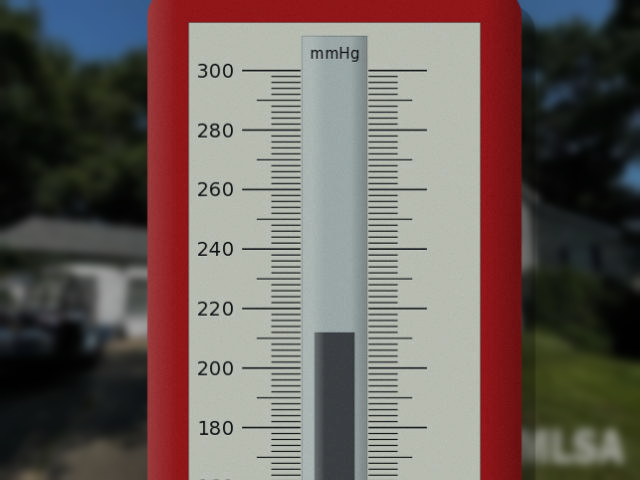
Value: 212 (mmHg)
